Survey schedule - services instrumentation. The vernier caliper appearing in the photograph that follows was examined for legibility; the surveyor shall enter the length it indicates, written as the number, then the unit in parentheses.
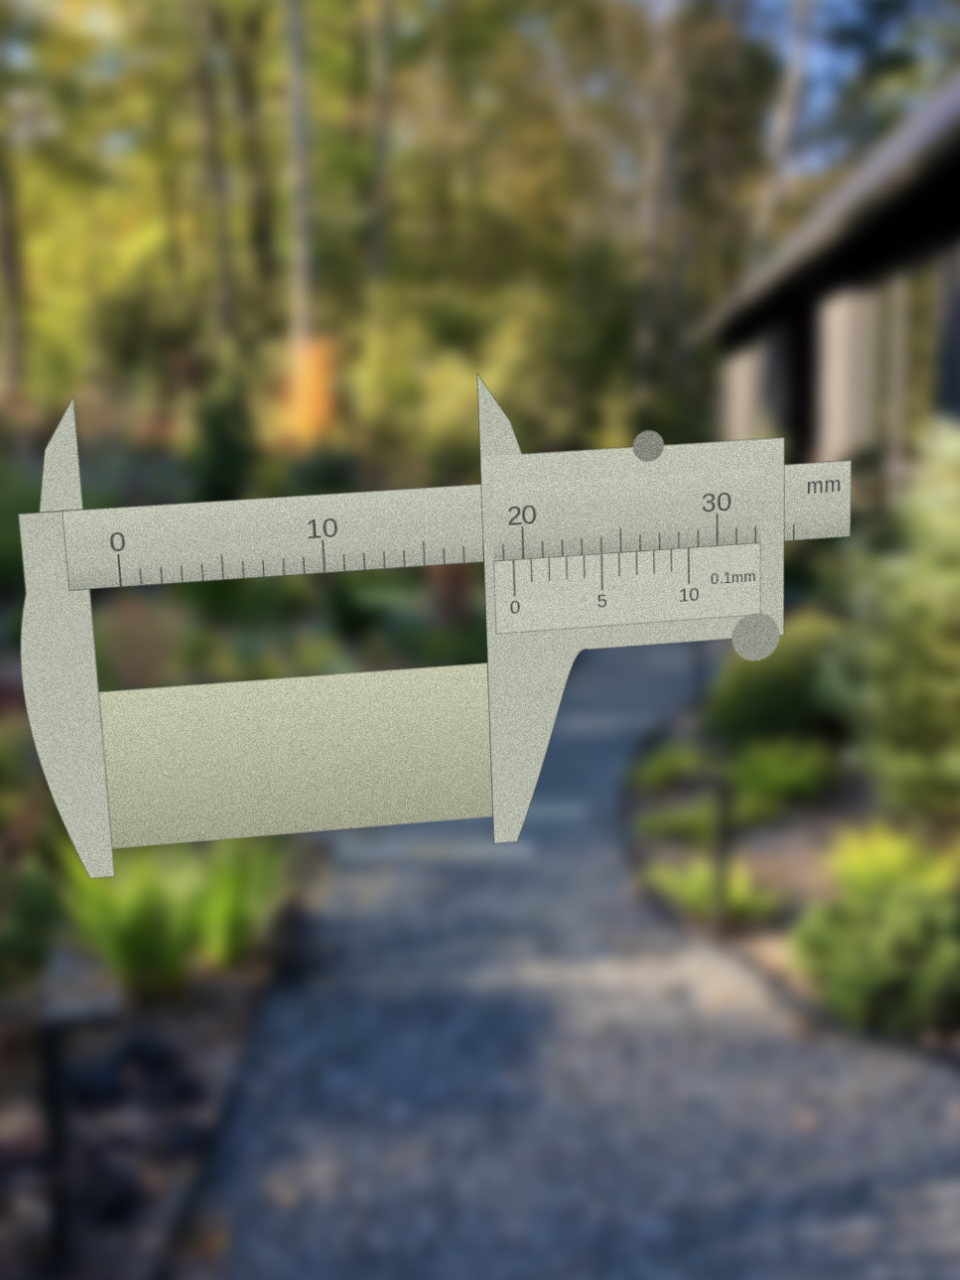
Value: 19.5 (mm)
